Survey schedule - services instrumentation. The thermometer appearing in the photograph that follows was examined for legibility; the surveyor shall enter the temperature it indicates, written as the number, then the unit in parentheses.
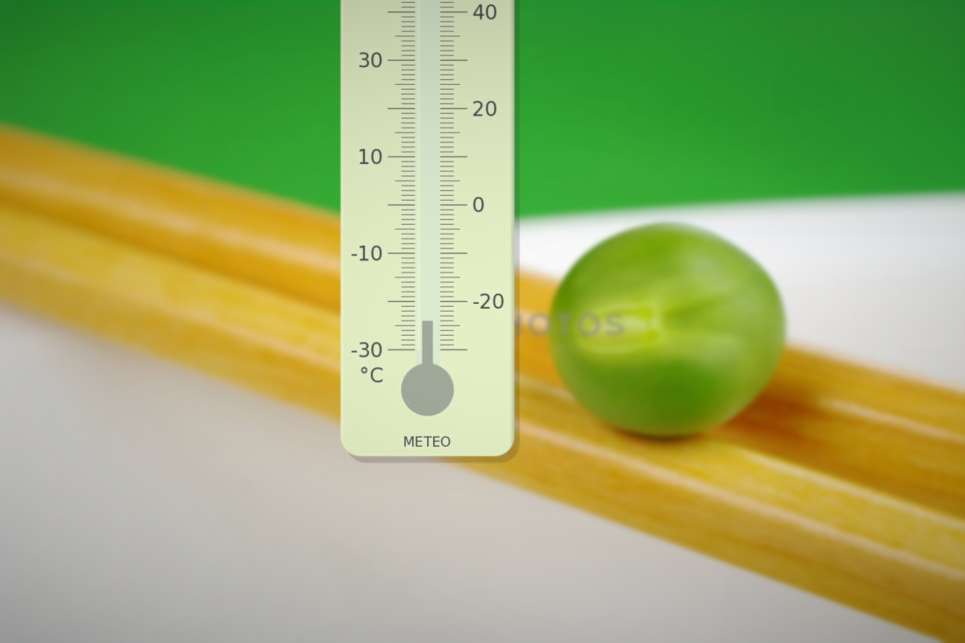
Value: -24 (°C)
